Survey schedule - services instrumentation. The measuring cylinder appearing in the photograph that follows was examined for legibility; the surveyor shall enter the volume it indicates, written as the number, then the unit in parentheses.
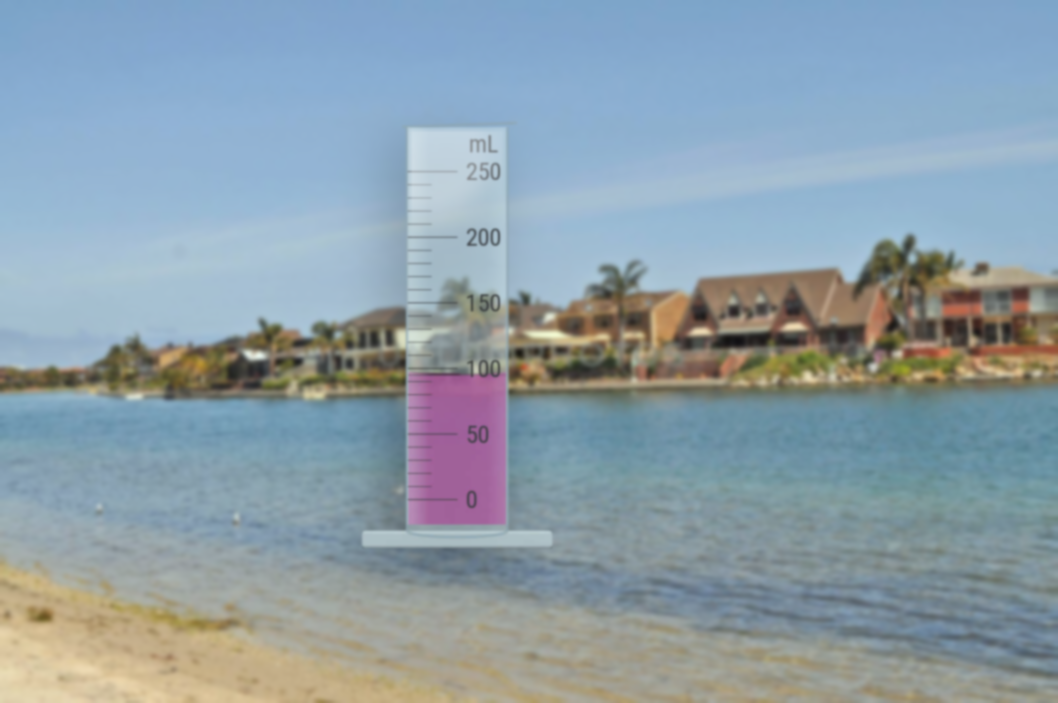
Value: 95 (mL)
